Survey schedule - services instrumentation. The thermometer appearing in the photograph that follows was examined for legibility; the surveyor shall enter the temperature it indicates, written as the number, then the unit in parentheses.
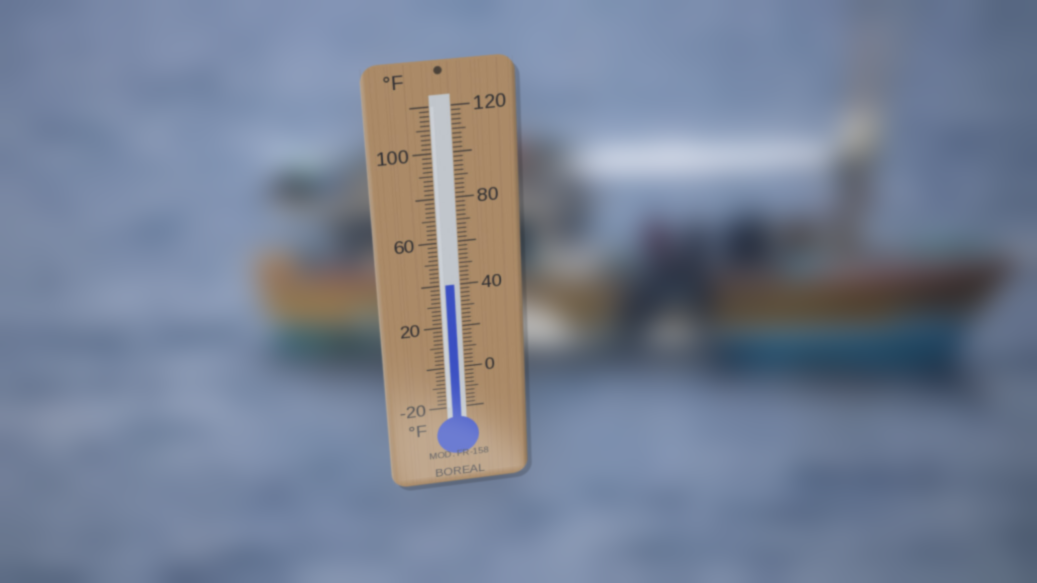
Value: 40 (°F)
